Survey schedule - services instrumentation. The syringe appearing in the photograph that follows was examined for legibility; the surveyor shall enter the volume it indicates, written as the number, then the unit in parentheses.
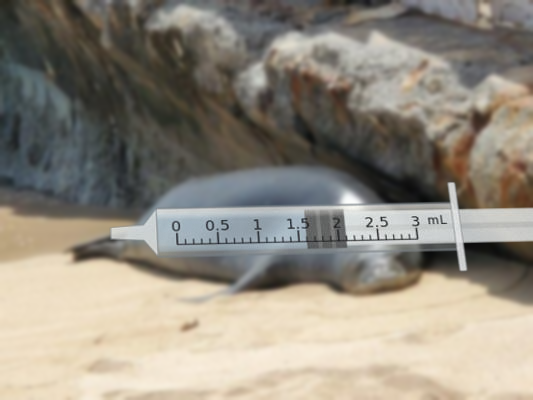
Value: 1.6 (mL)
